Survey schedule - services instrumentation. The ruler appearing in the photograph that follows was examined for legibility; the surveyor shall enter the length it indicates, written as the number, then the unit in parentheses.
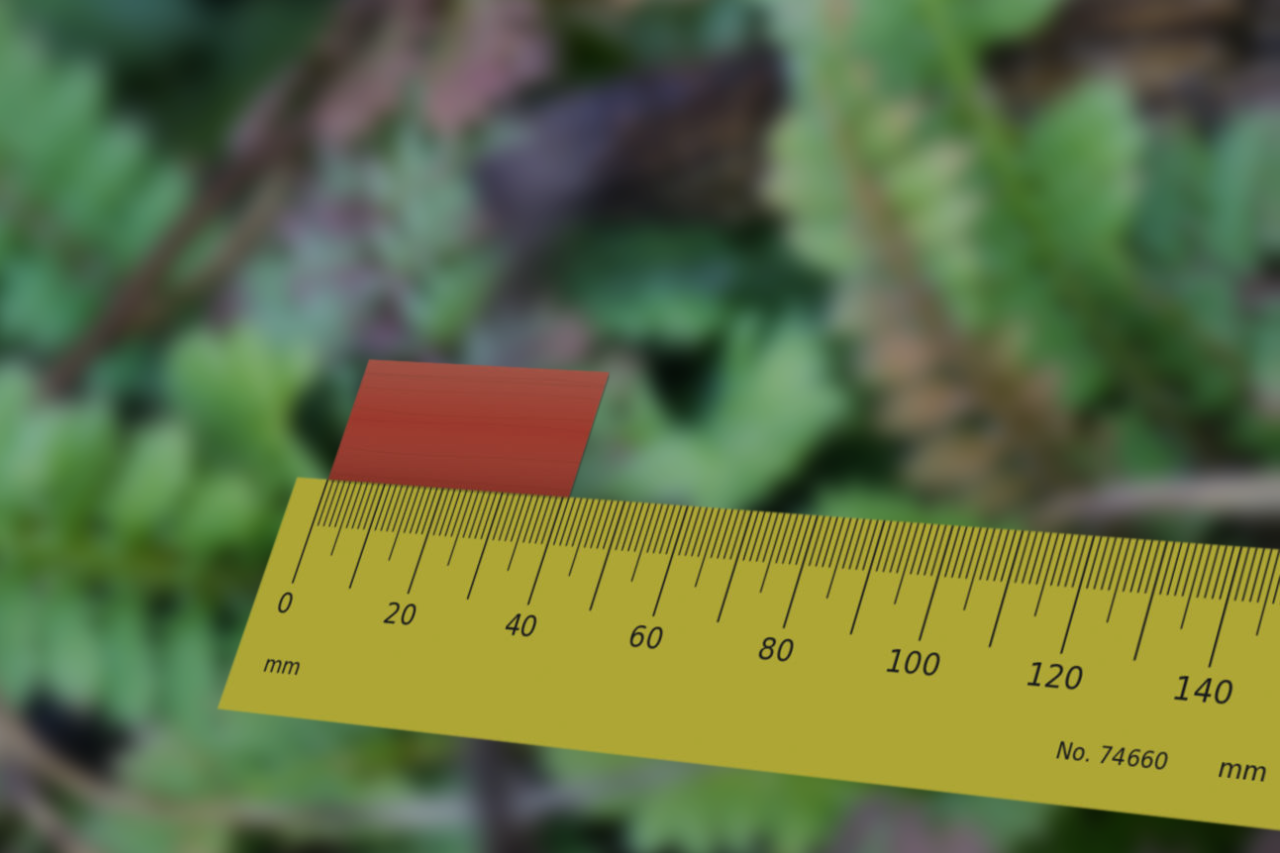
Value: 41 (mm)
